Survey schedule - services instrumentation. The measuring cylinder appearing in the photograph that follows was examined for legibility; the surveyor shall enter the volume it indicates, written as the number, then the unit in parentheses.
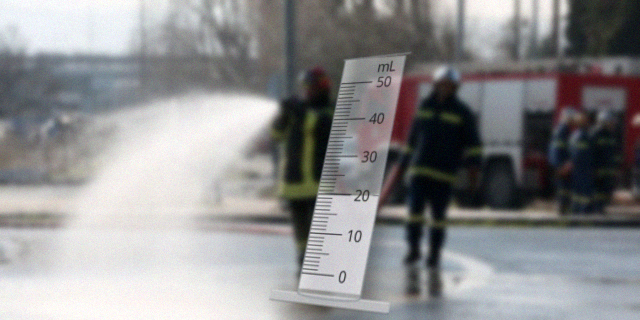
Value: 20 (mL)
